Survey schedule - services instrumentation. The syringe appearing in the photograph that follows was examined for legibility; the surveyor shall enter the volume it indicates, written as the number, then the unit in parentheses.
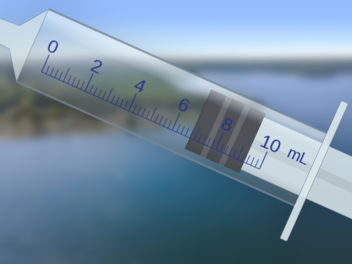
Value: 6.8 (mL)
